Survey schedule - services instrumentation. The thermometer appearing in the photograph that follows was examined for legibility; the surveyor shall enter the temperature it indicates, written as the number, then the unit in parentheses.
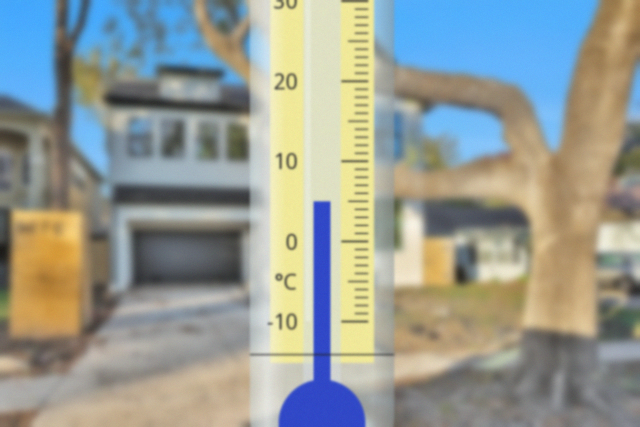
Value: 5 (°C)
